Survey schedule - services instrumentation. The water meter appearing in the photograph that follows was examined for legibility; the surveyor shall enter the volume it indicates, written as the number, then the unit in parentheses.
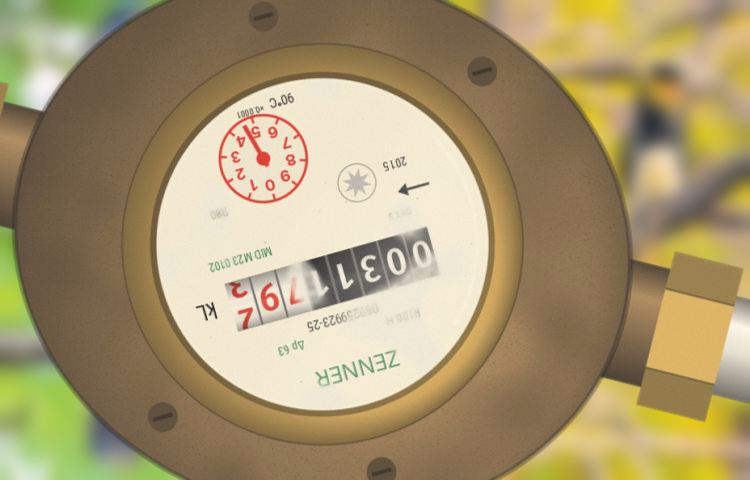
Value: 311.7924 (kL)
